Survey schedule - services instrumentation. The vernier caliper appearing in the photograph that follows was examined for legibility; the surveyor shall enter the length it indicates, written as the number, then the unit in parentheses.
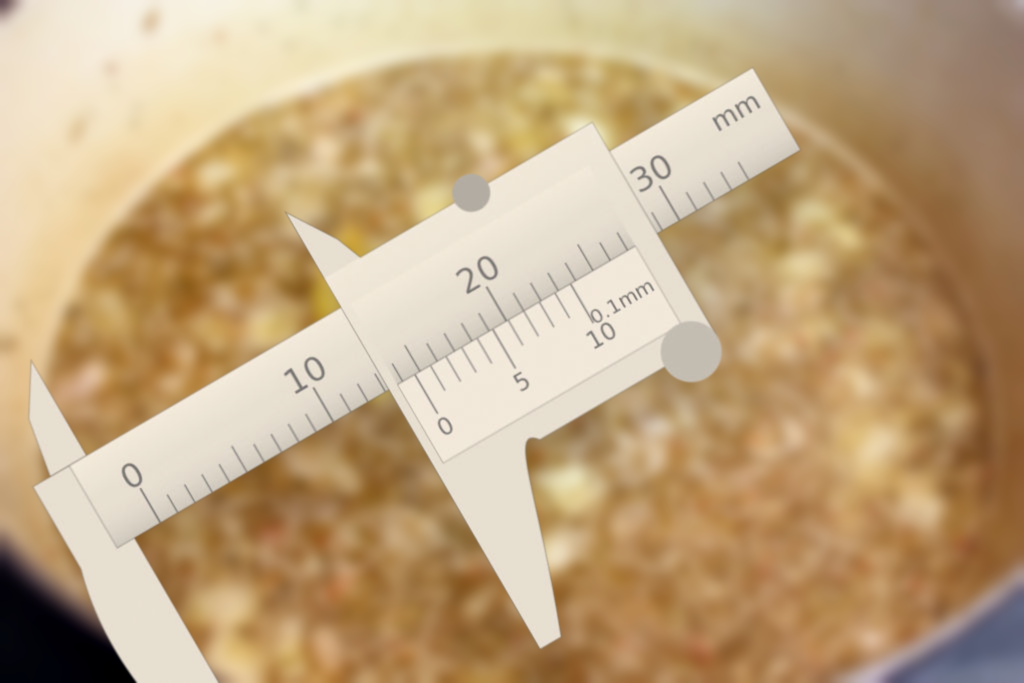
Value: 14.7 (mm)
